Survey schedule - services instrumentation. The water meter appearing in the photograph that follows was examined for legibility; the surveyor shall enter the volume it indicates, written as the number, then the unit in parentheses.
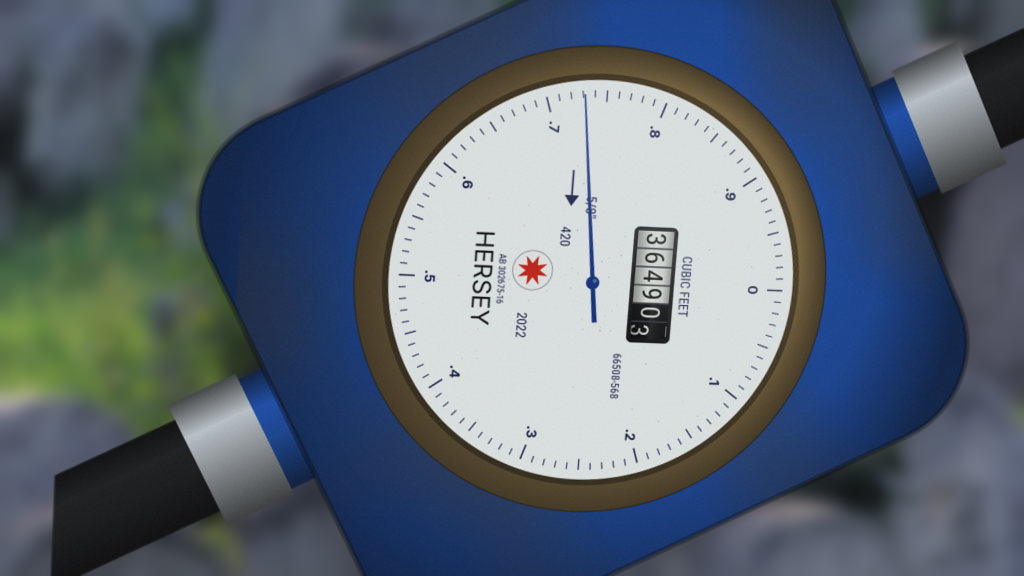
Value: 364902.73 (ft³)
